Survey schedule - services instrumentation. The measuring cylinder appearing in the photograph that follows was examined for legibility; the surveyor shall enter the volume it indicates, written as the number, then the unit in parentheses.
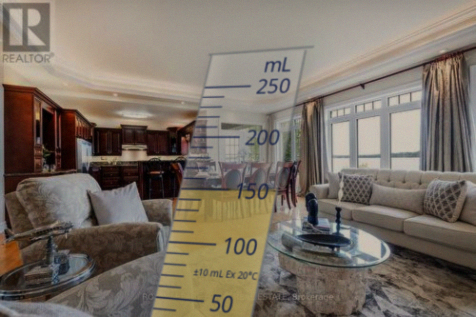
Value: 150 (mL)
